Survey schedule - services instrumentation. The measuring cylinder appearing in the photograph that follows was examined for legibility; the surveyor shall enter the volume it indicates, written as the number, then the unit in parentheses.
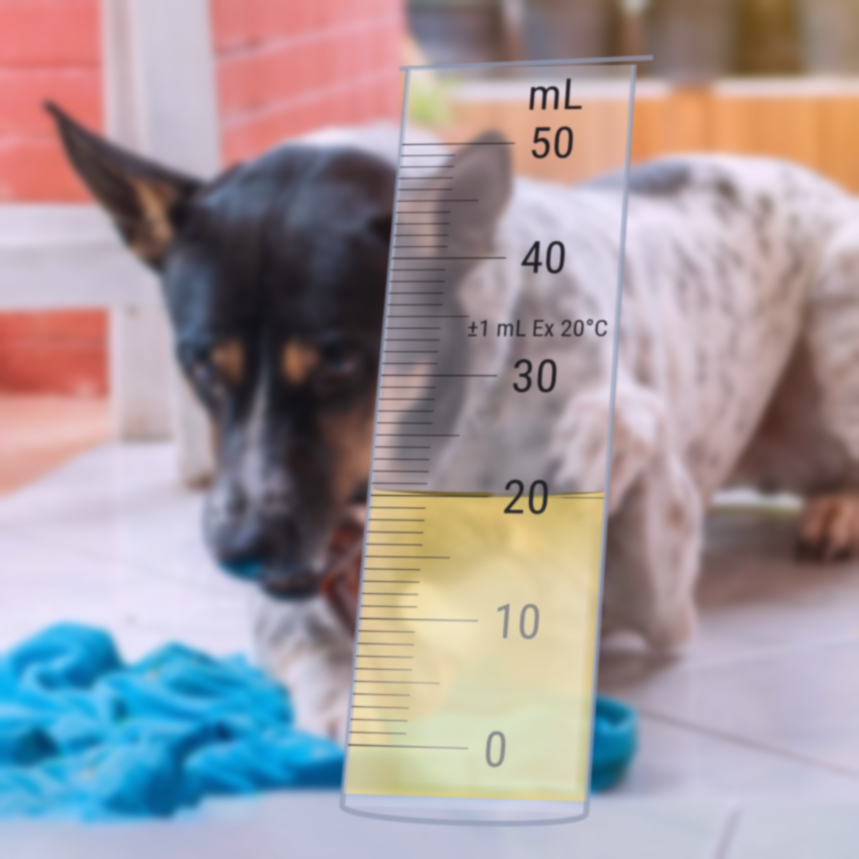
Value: 20 (mL)
